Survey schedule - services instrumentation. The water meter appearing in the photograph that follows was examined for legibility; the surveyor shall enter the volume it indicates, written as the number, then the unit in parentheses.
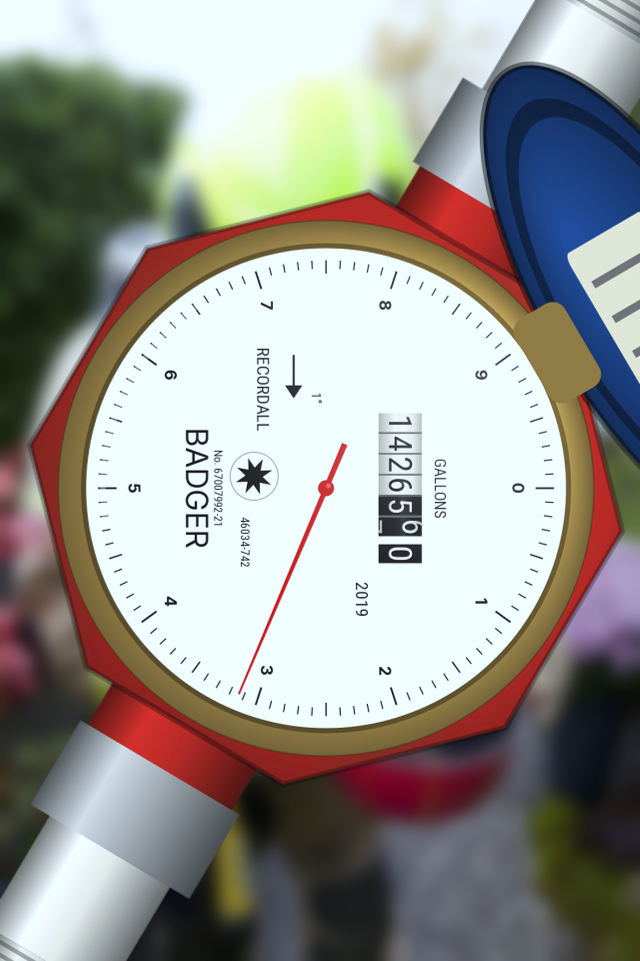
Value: 1426563.1 (gal)
